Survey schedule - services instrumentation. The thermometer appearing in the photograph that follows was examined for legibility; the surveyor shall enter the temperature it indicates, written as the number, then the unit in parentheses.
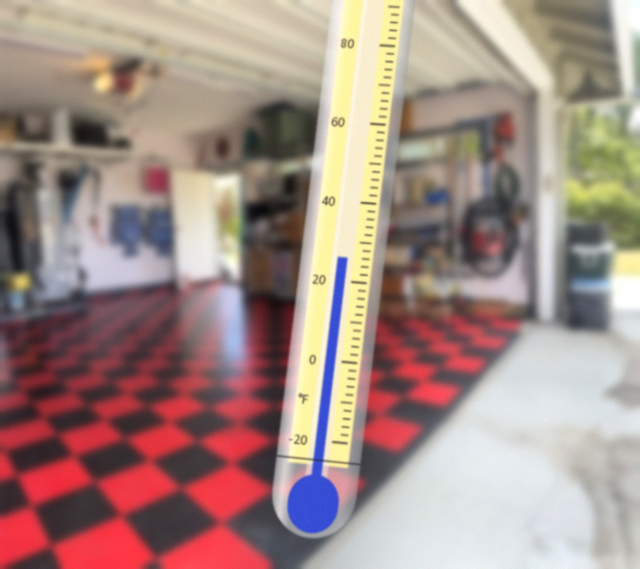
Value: 26 (°F)
